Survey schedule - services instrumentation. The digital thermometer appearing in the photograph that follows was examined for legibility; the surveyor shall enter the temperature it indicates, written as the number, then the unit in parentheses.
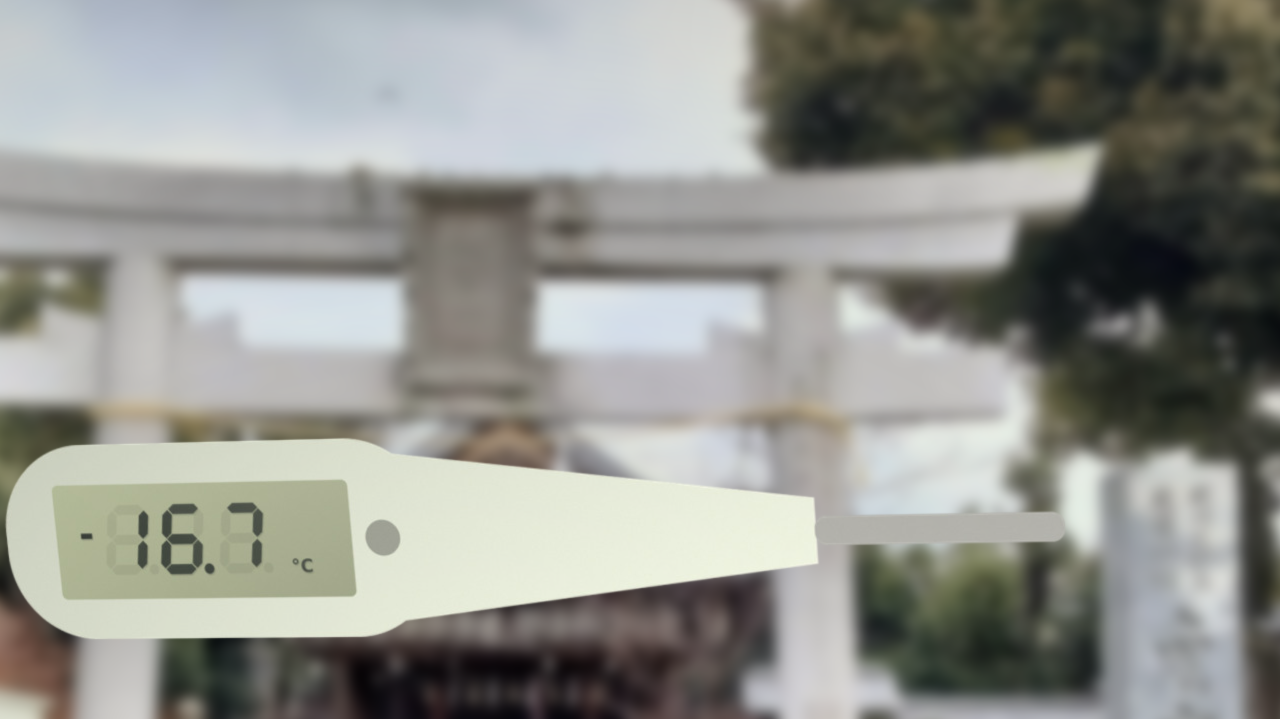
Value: -16.7 (°C)
